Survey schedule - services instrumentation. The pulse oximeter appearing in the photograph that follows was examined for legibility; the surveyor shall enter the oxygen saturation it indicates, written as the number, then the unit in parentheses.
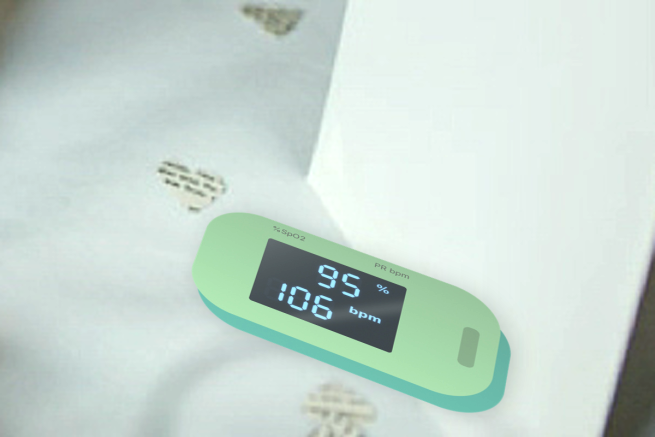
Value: 95 (%)
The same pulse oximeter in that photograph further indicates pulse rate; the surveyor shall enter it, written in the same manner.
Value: 106 (bpm)
